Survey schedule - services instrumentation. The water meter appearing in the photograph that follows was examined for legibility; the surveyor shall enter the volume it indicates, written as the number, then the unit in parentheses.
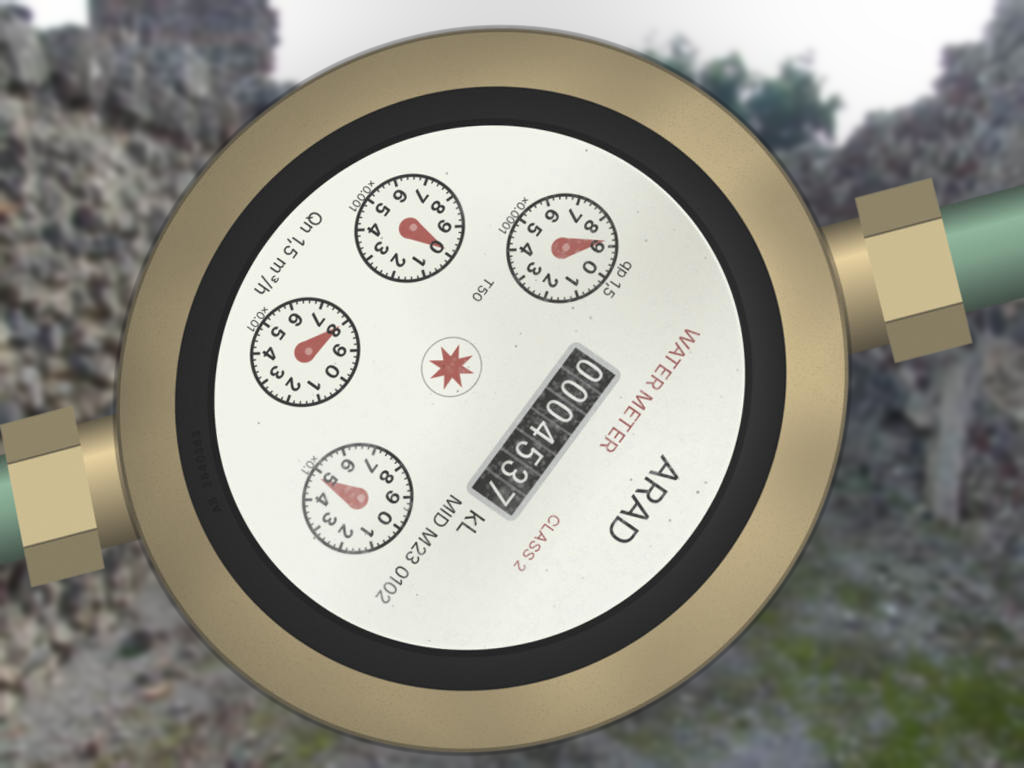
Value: 4537.4798 (kL)
